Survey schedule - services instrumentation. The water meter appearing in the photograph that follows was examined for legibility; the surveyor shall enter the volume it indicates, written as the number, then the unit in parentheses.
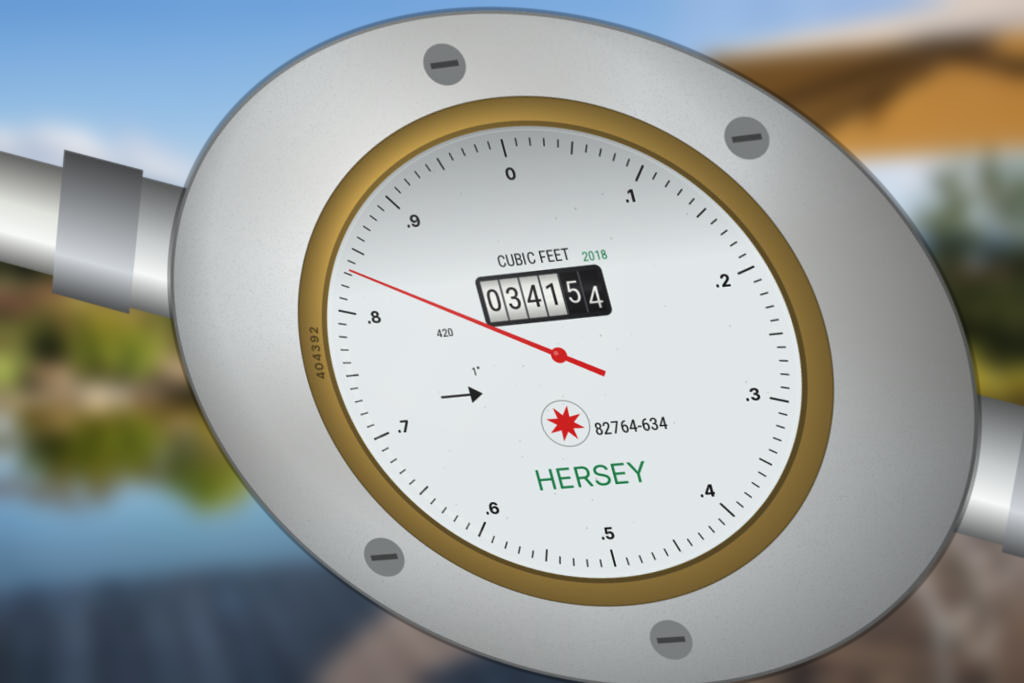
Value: 34153.83 (ft³)
